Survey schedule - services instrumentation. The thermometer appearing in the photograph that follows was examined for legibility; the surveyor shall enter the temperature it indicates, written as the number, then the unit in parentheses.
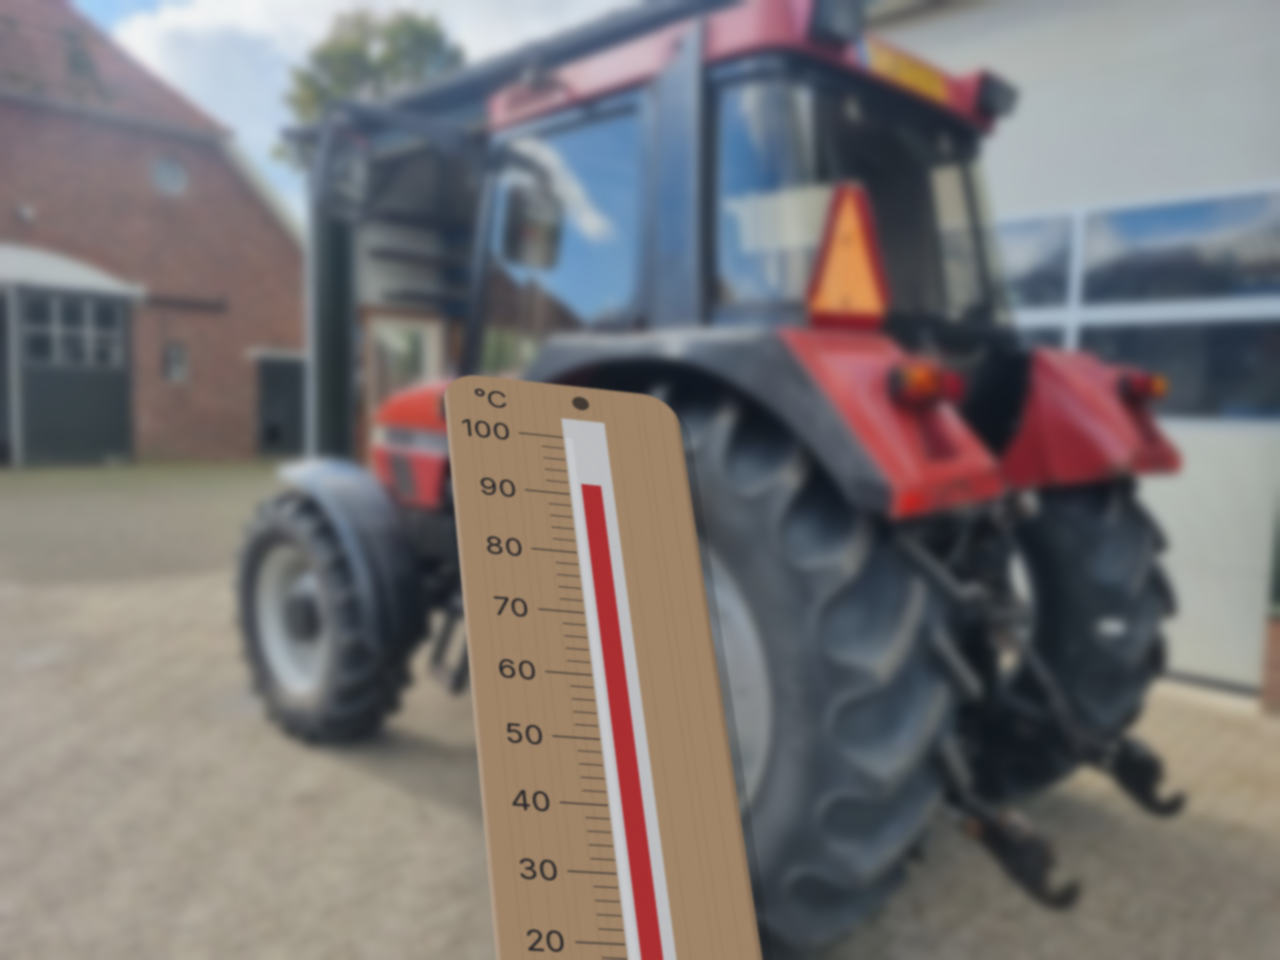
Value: 92 (°C)
